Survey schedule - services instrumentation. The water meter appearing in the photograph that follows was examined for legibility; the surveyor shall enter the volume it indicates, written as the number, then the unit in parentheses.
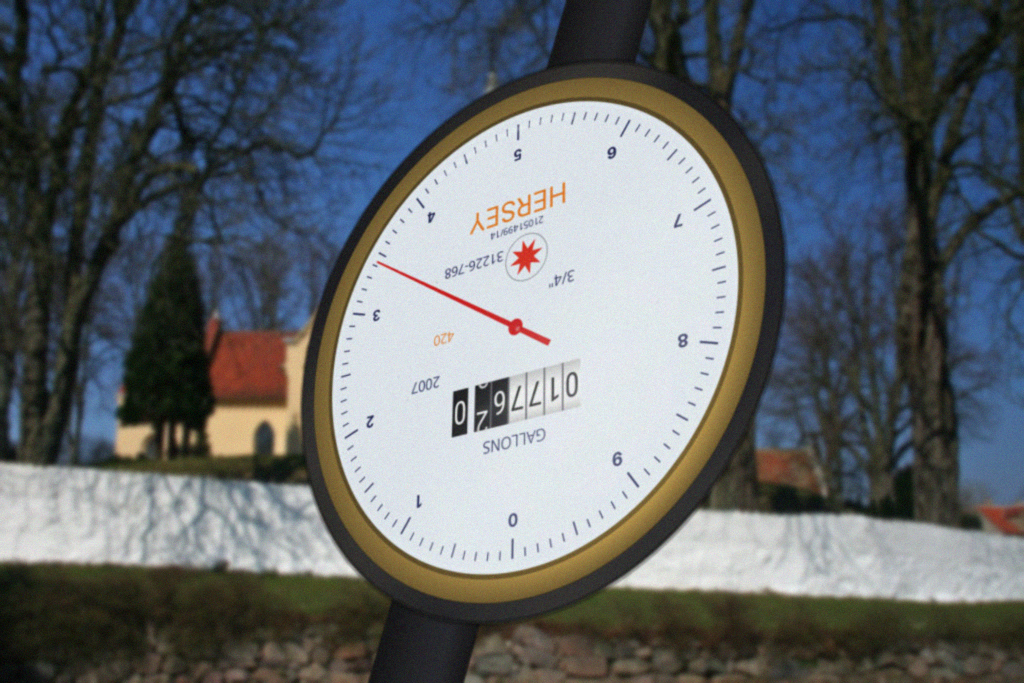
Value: 177623.4 (gal)
